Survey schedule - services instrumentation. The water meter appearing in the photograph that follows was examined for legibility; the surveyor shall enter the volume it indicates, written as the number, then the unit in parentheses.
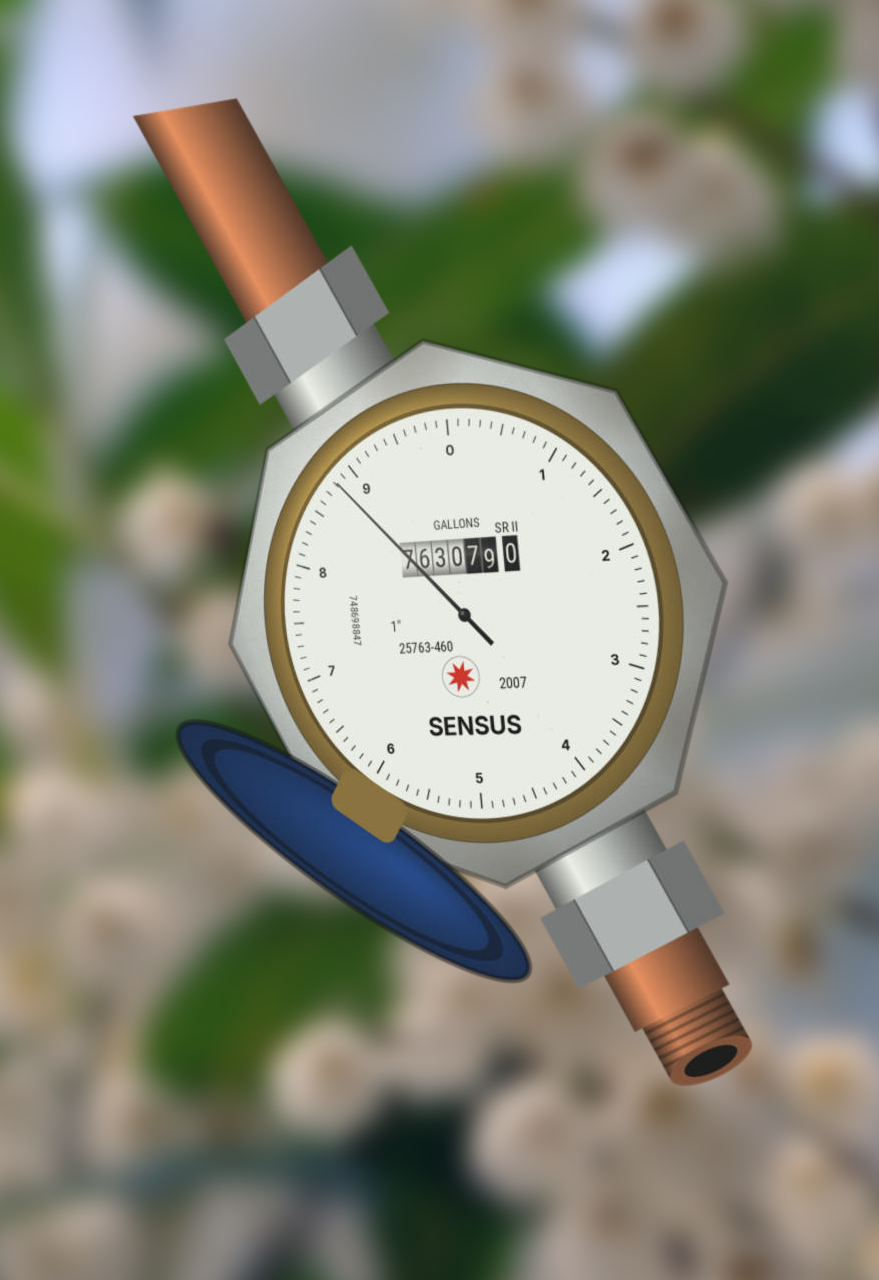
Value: 7630788.8 (gal)
